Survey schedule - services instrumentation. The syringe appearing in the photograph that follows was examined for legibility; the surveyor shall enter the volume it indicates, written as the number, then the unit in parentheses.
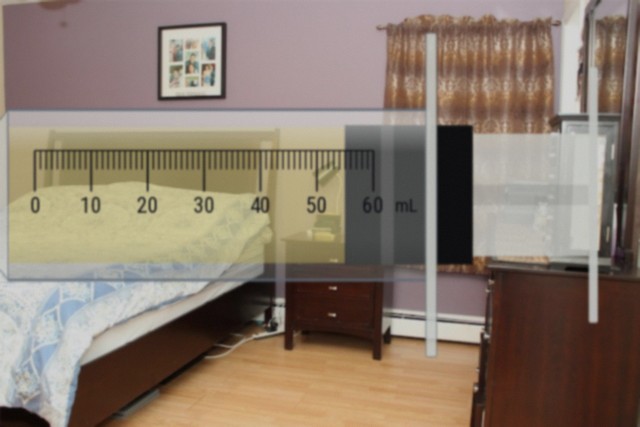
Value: 55 (mL)
